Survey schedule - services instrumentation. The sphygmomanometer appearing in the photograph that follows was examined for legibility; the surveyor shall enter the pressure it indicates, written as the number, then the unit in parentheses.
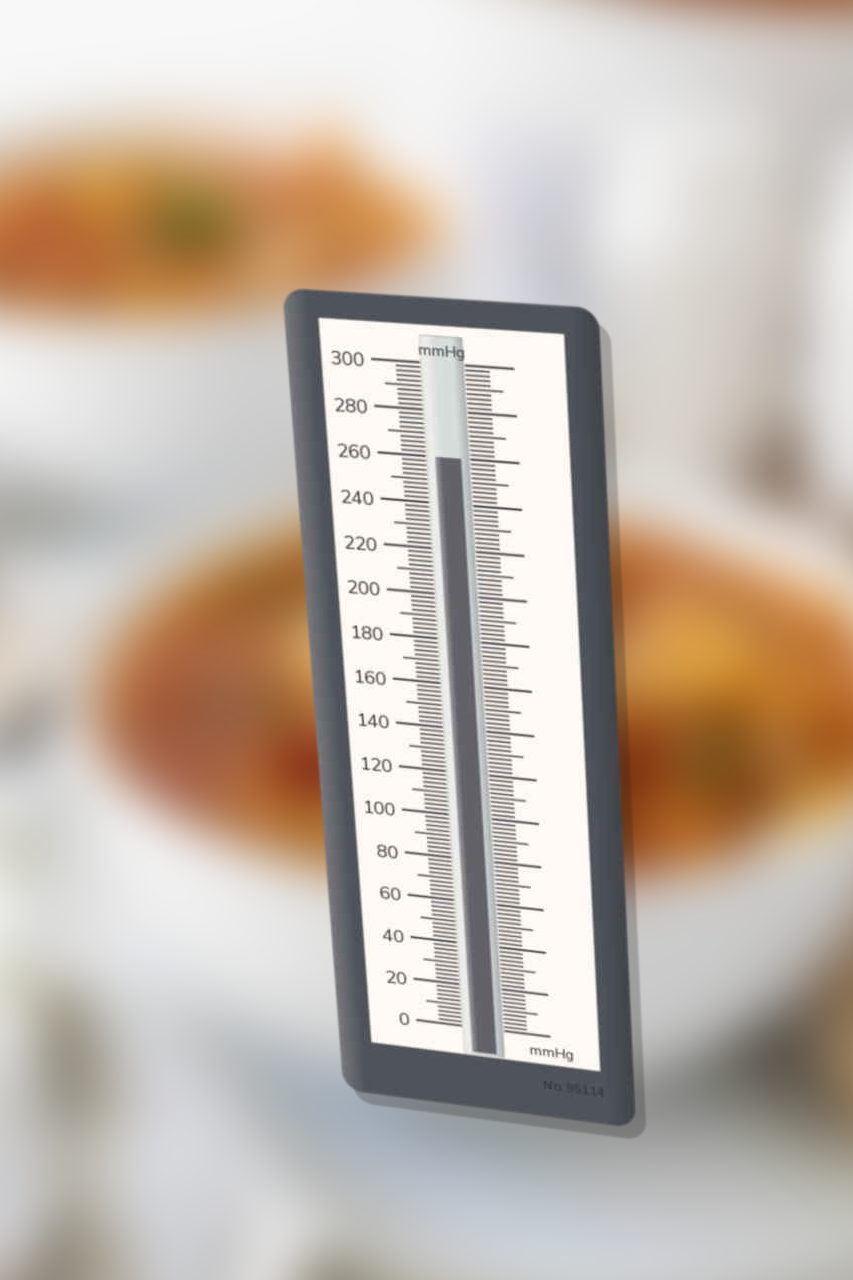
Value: 260 (mmHg)
